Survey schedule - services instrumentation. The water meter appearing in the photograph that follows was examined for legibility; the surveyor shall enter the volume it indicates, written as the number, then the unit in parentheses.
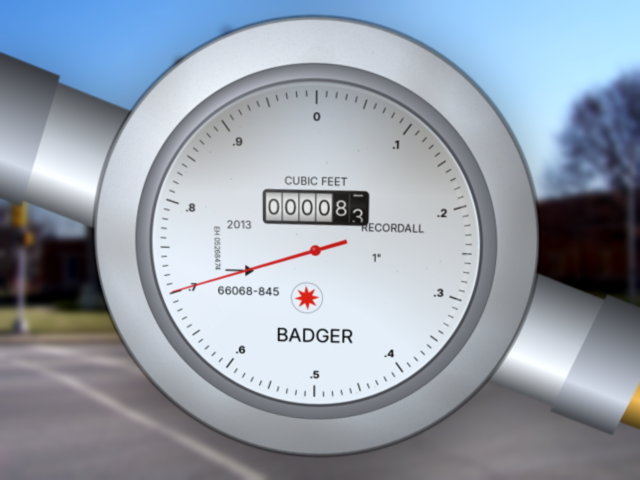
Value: 82.70 (ft³)
